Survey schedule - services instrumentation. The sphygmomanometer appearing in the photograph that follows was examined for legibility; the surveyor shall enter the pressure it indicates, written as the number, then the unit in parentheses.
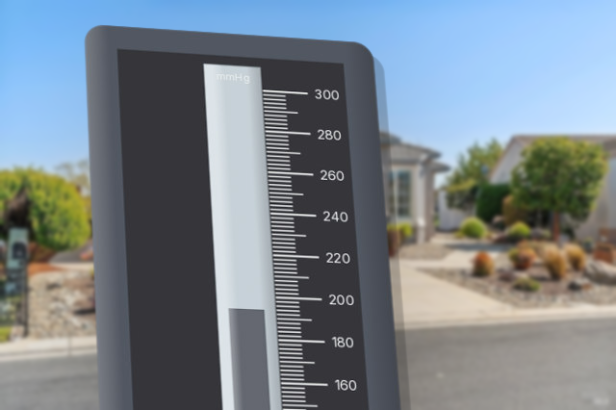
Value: 194 (mmHg)
